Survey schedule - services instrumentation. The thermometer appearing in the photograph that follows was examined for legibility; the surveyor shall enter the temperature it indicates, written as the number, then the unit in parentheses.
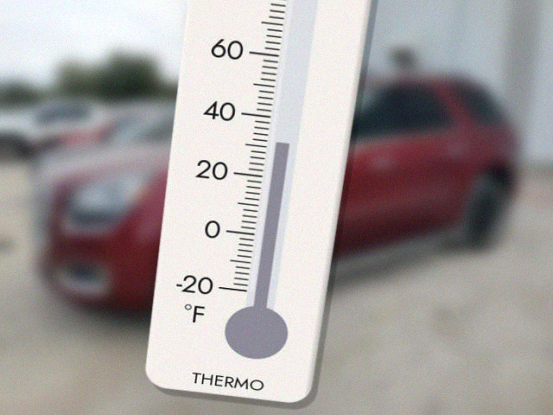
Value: 32 (°F)
